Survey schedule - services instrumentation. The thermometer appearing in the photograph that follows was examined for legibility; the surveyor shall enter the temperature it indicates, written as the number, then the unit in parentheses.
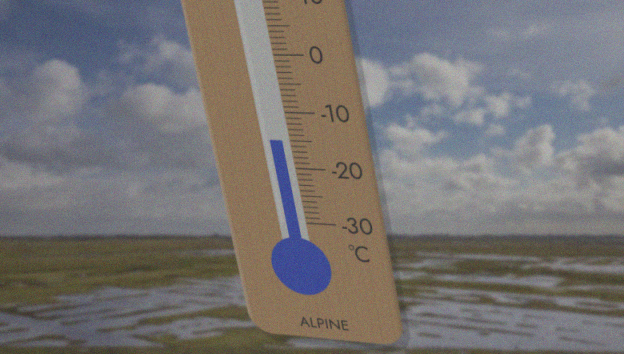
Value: -15 (°C)
